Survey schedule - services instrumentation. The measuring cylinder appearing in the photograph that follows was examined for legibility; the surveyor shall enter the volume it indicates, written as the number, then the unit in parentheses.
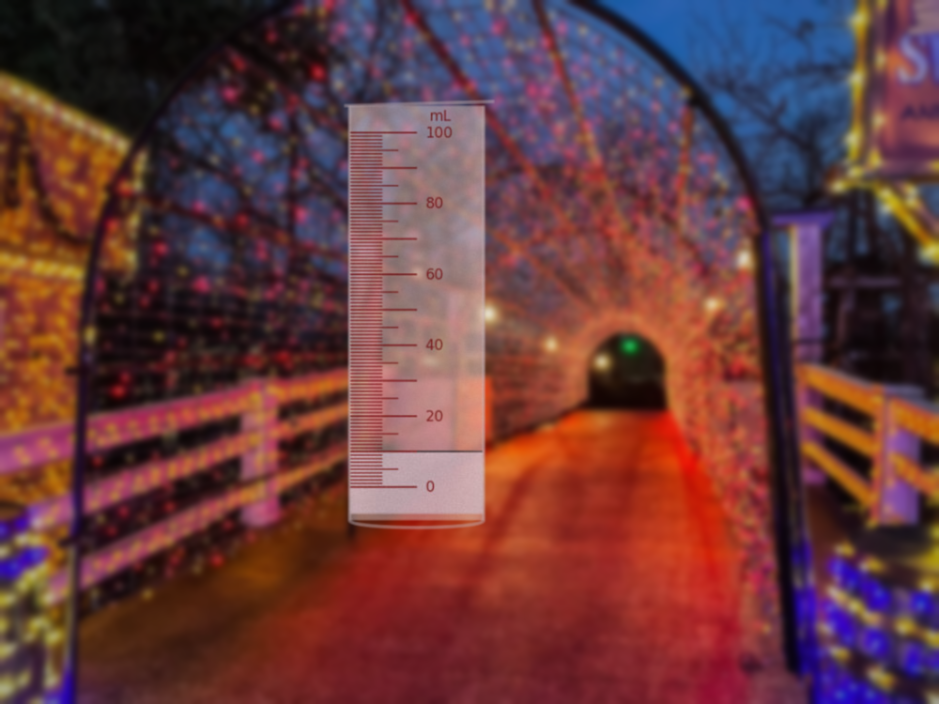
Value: 10 (mL)
